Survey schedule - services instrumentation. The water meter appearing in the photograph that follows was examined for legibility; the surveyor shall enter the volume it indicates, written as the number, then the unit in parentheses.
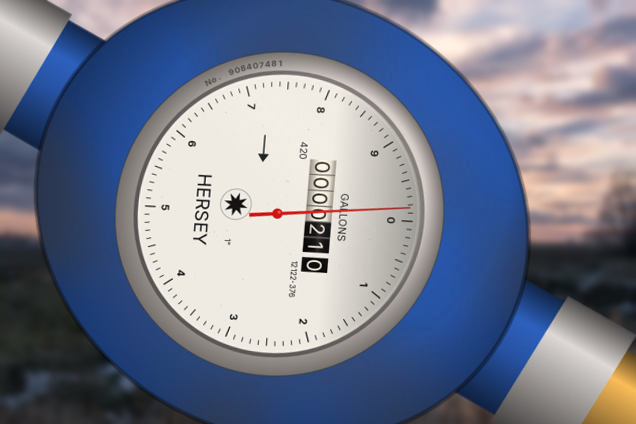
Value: 209.8 (gal)
